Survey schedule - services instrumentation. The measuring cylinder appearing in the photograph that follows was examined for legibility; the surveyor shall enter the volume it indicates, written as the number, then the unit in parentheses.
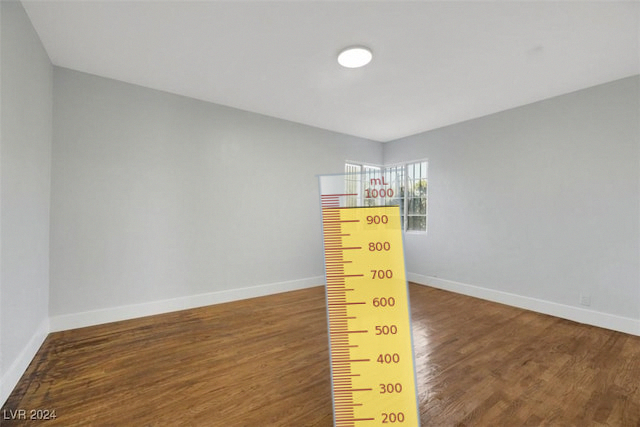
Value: 950 (mL)
